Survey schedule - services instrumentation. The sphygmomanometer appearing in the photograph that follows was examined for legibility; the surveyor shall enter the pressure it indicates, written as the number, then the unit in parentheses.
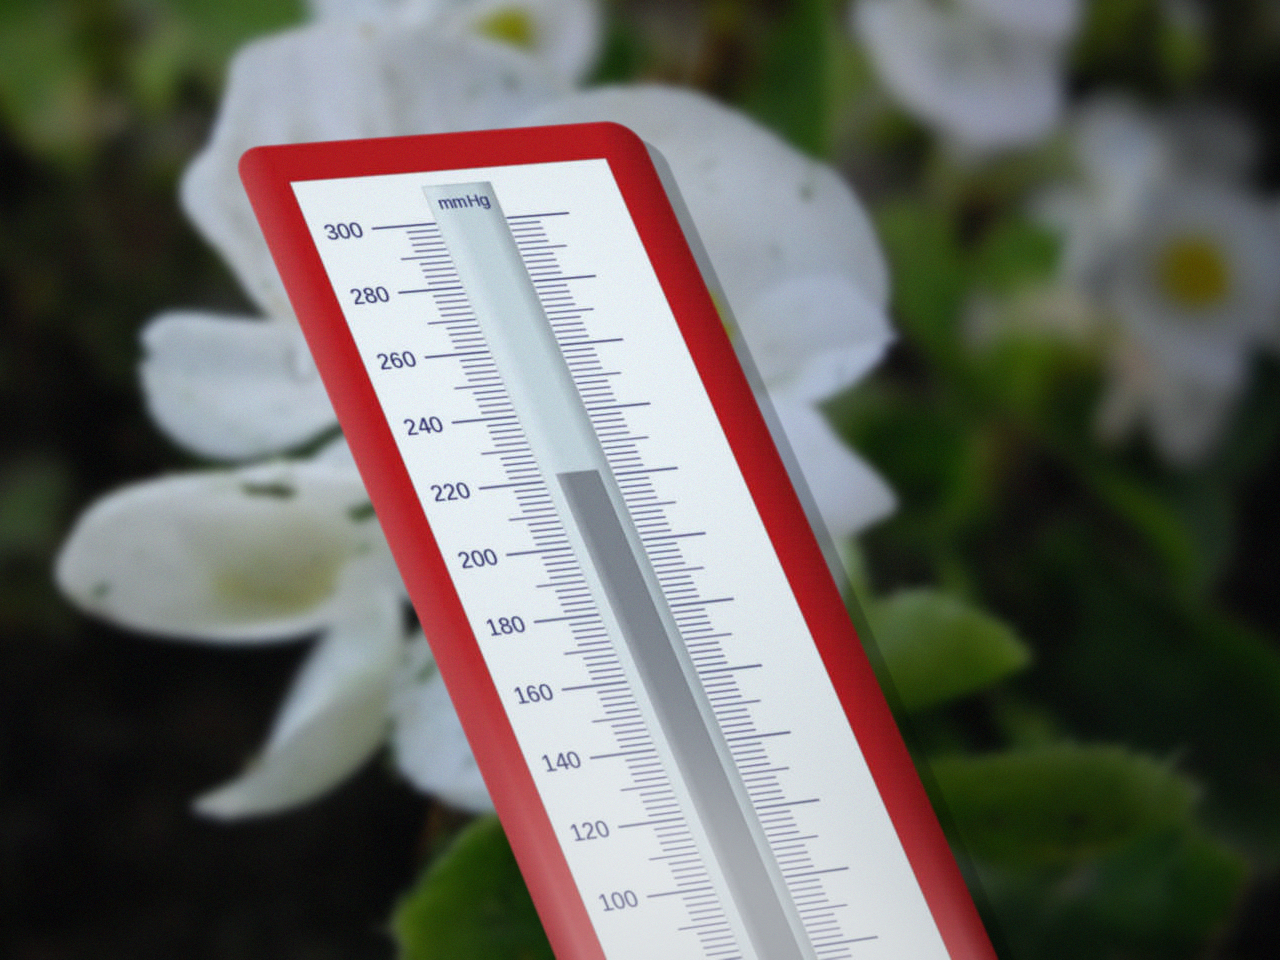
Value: 222 (mmHg)
